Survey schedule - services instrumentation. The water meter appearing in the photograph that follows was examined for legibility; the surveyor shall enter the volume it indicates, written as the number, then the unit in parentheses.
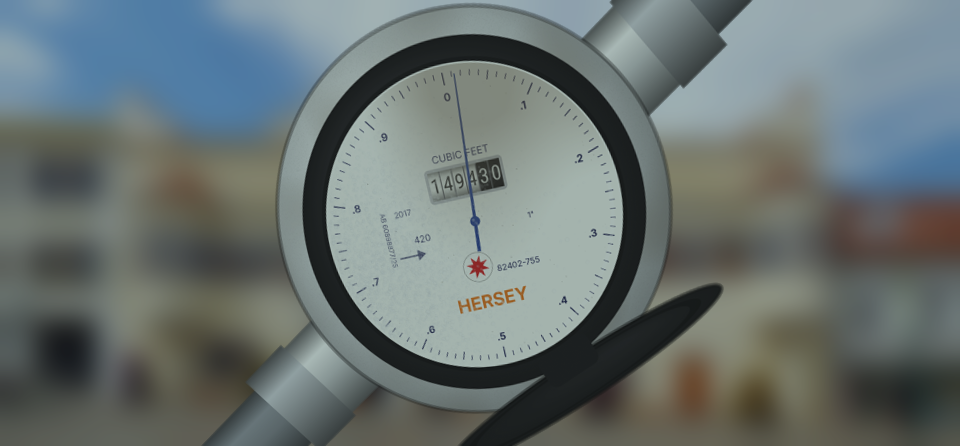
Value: 149430.01 (ft³)
